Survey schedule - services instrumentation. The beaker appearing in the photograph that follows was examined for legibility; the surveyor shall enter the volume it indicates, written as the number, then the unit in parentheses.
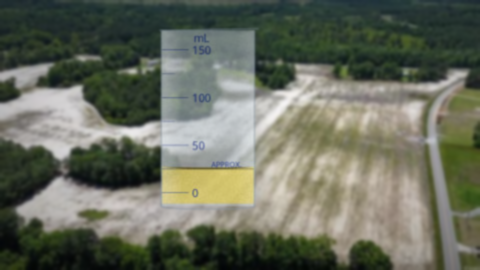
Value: 25 (mL)
